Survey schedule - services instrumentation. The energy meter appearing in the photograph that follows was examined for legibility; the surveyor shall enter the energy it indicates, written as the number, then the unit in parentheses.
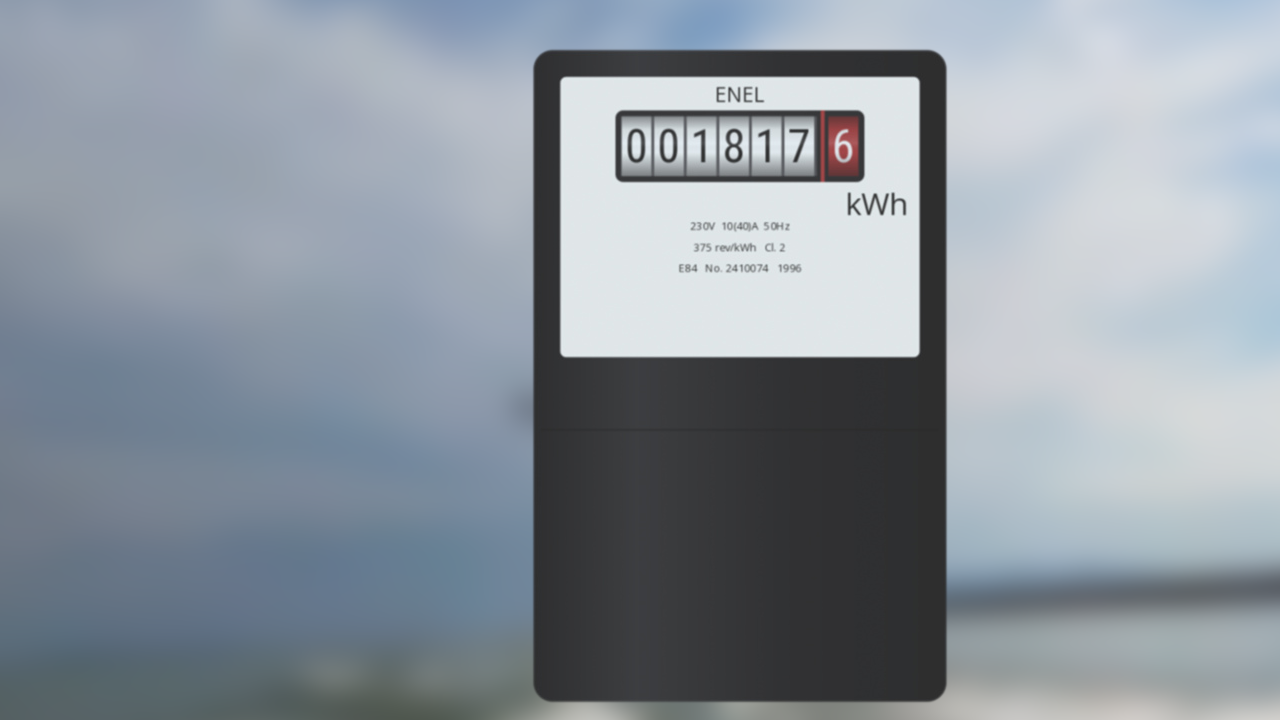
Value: 1817.6 (kWh)
